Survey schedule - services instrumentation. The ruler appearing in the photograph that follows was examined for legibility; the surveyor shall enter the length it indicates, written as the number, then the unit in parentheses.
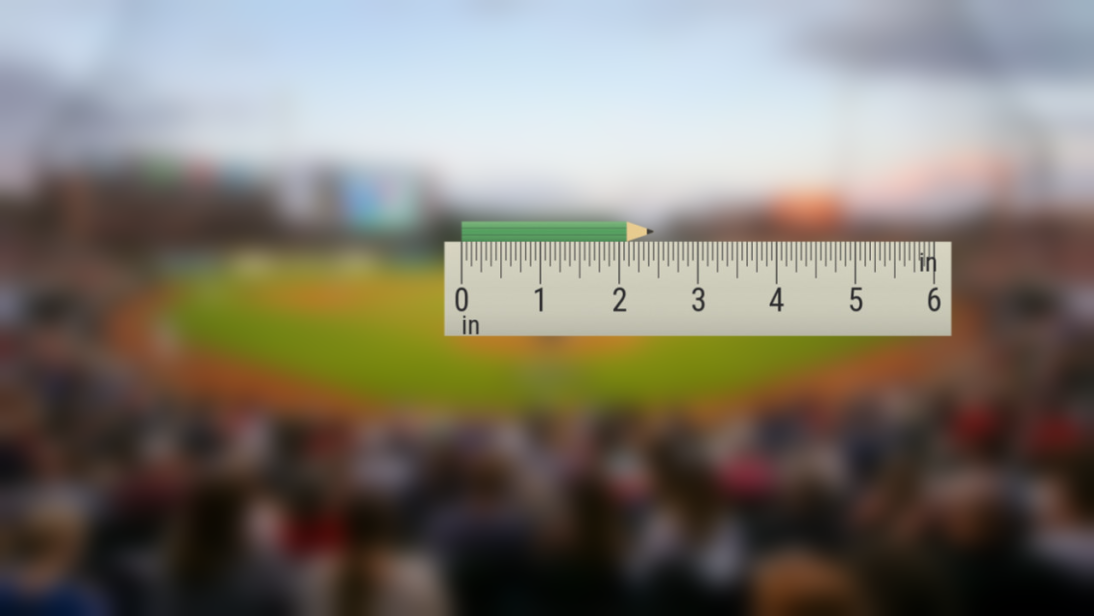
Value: 2.4375 (in)
